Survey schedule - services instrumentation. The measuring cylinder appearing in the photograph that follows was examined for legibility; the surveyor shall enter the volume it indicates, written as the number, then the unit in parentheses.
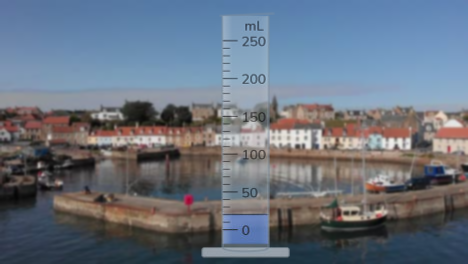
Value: 20 (mL)
